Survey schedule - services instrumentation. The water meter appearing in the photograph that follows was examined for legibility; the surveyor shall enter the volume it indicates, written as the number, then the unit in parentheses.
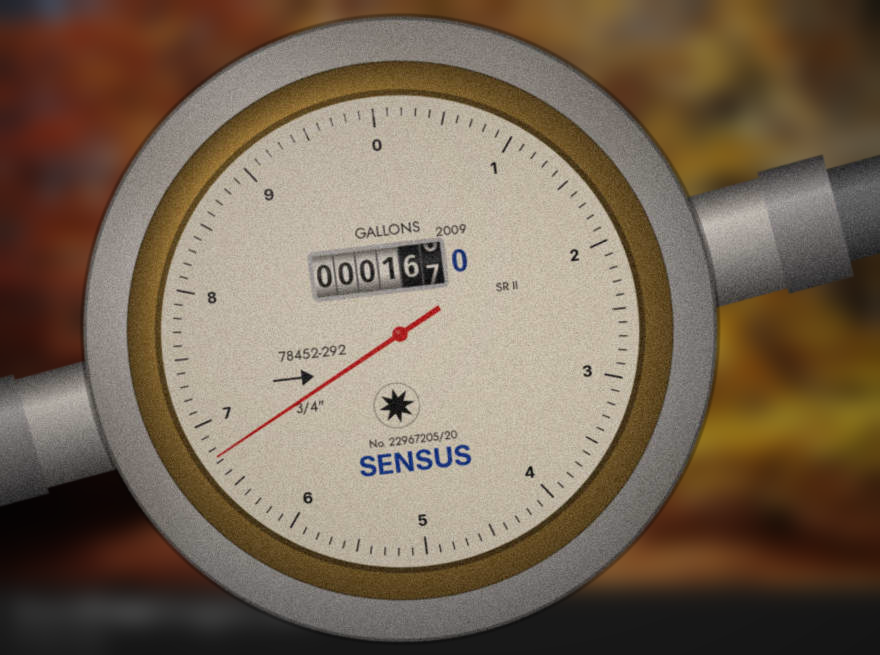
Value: 1666.7 (gal)
